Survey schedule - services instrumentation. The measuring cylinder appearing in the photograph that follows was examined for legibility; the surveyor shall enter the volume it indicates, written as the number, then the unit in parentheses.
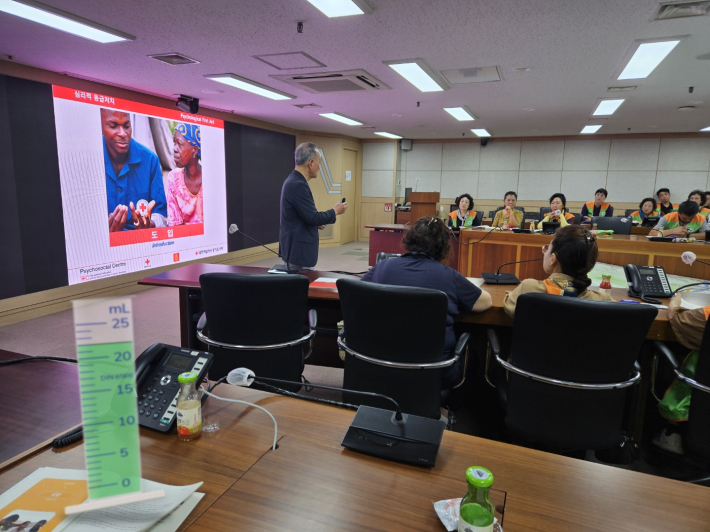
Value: 22 (mL)
